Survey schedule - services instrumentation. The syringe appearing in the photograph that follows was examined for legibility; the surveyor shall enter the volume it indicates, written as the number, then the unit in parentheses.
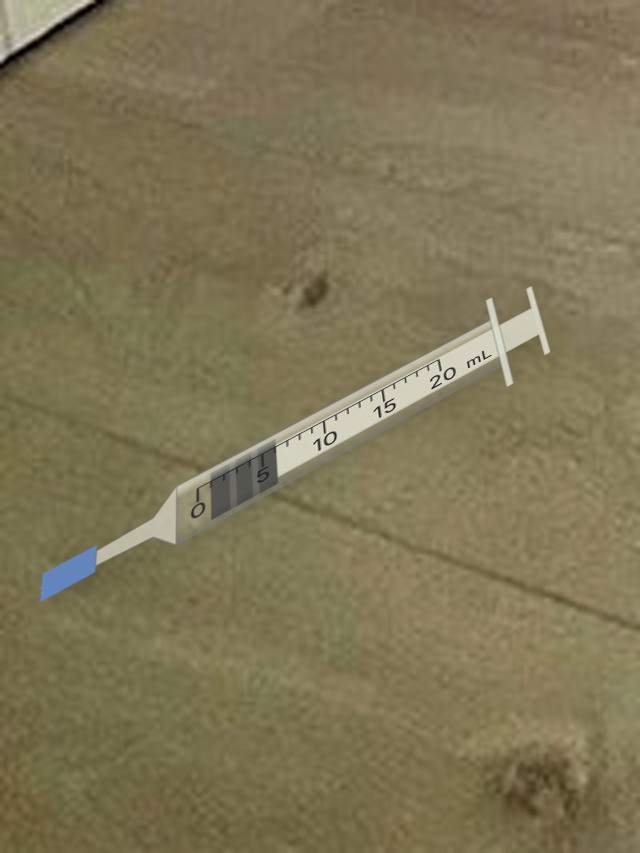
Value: 1 (mL)
